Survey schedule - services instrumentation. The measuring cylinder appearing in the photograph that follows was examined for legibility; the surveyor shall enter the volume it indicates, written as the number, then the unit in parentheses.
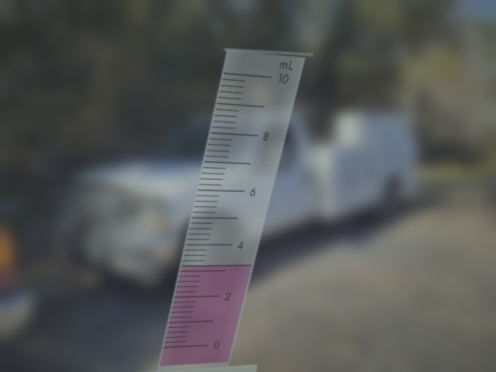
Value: 3.2 (mL)
